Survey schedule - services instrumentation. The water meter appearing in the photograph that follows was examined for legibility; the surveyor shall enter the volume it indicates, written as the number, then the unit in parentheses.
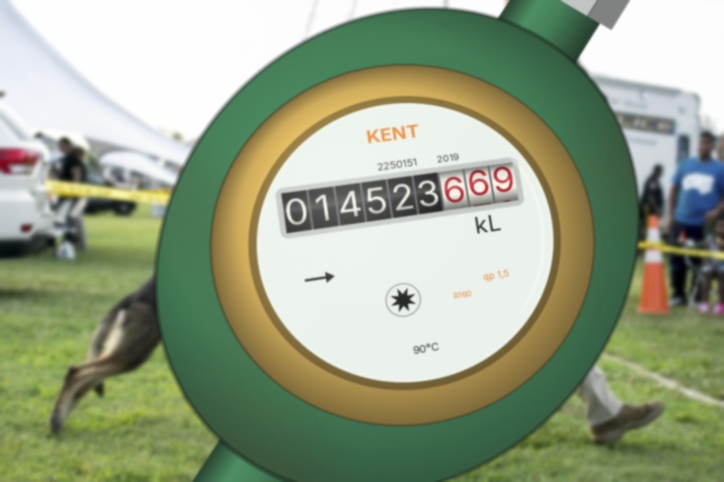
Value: 14523.669 (kL)
